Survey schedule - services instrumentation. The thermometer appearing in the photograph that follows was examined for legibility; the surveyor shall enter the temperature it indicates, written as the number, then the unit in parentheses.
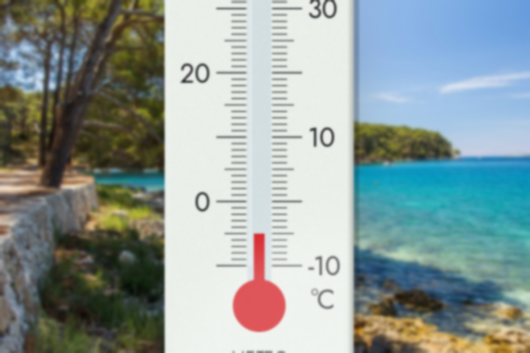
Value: -5 (°C)
